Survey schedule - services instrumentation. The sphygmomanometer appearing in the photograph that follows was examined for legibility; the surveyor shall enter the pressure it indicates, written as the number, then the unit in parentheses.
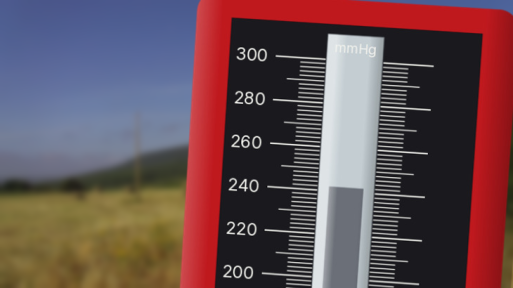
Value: 242 (mmHg)
